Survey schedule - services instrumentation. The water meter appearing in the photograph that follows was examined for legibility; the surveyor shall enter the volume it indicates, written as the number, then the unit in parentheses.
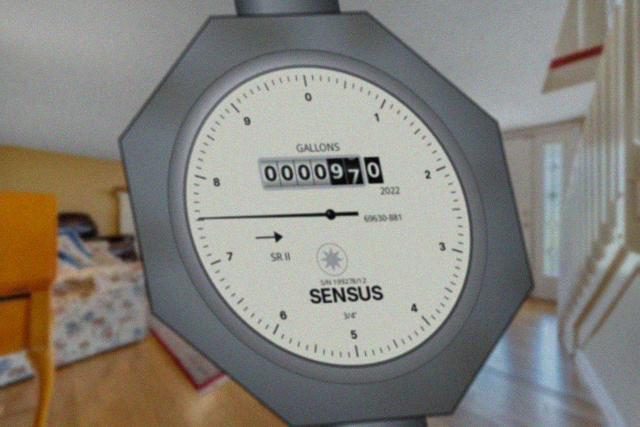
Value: 967.5 (gal)
